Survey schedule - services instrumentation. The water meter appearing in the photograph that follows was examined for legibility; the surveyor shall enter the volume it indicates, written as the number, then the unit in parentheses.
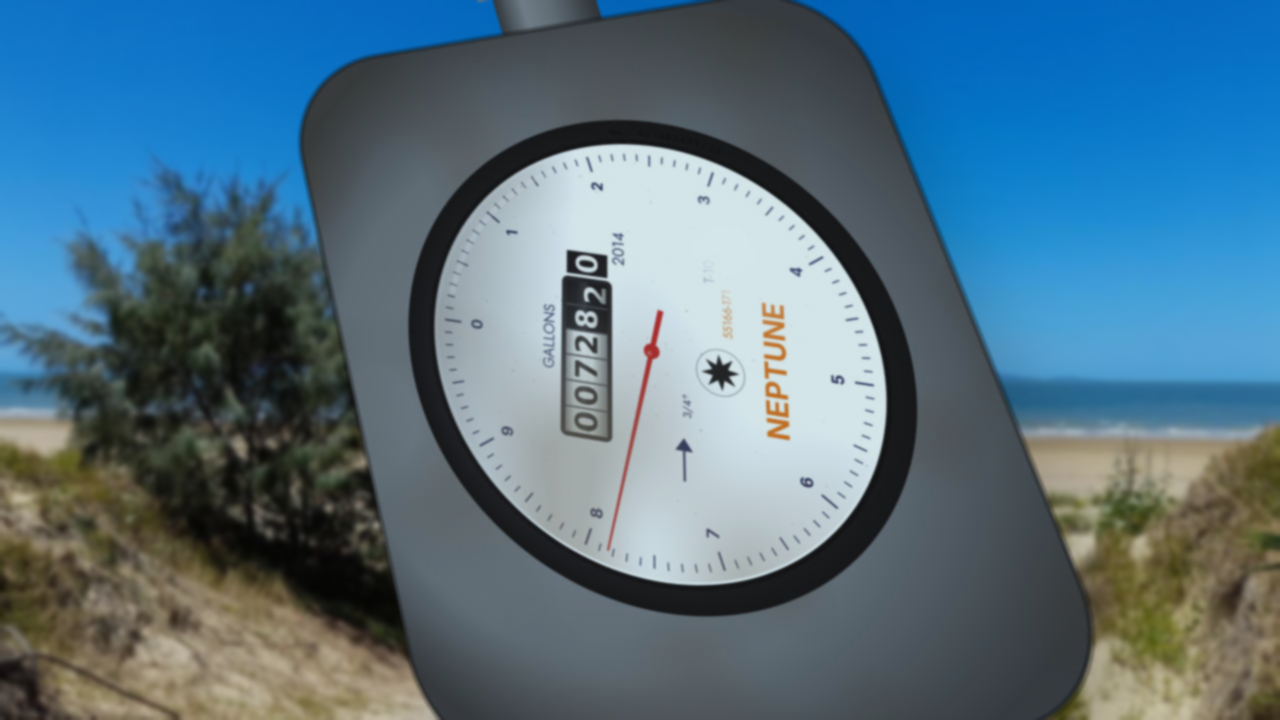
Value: 72817.8 (gal)
